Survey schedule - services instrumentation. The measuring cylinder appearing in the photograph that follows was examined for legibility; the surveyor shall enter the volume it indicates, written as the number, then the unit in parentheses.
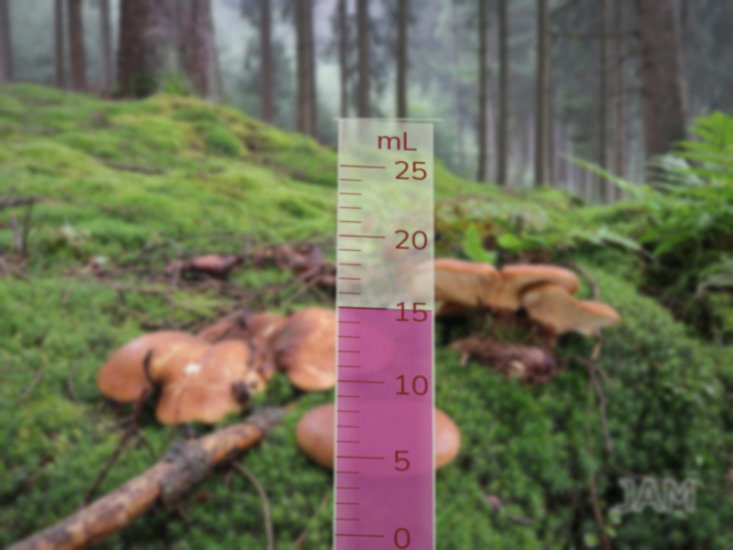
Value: 15 (mL)
